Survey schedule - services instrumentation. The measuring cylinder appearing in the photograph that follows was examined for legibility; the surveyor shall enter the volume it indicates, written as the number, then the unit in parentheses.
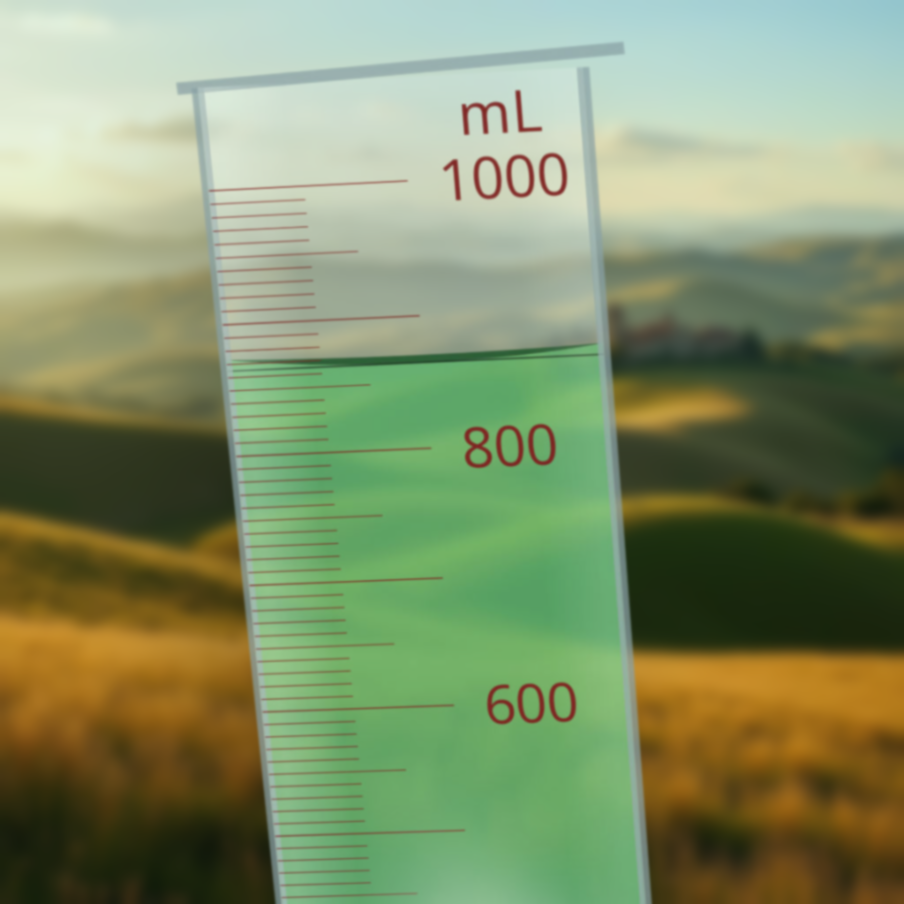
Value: 865 (mL)
